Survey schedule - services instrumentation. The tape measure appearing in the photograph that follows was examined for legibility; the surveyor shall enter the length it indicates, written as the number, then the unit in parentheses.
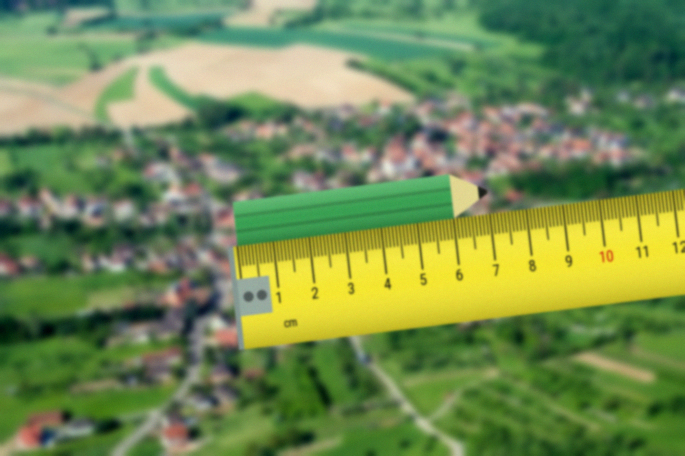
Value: 7 (cm)
